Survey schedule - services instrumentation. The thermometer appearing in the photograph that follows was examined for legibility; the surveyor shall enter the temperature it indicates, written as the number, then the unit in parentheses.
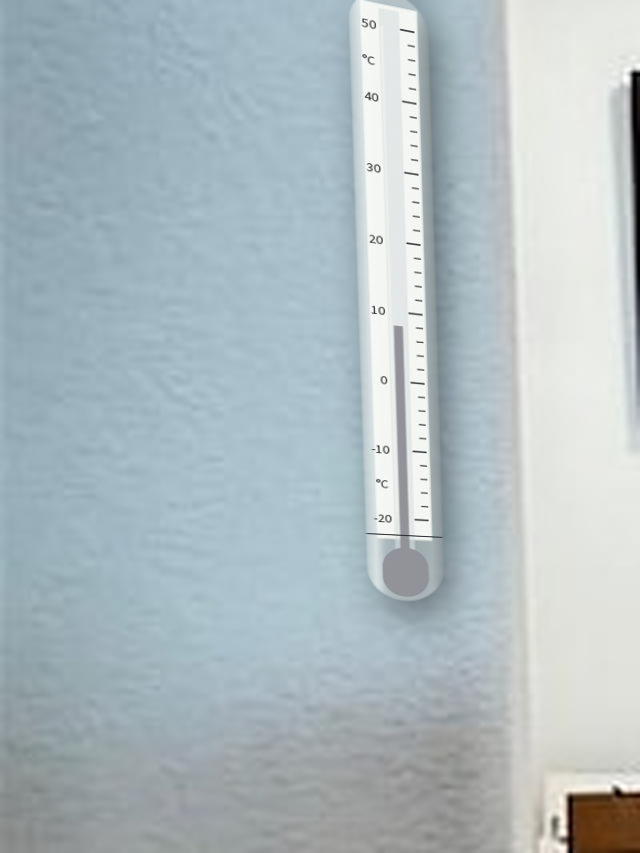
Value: 8 (°C)
